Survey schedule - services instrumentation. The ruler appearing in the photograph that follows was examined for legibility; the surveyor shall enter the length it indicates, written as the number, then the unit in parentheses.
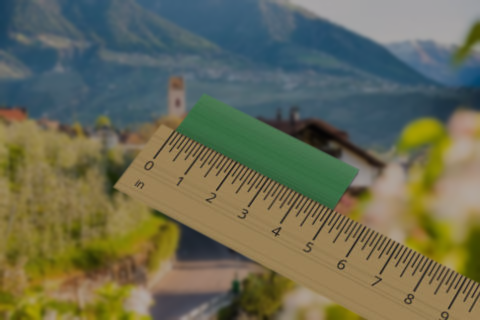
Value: 5 (in)
